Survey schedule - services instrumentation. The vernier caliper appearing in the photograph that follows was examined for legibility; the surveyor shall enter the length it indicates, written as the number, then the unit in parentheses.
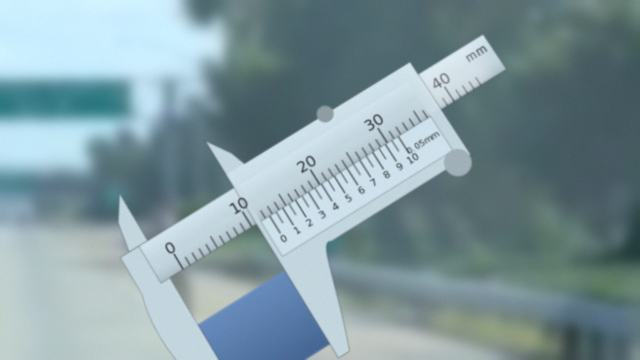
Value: 12.6 (mm)
